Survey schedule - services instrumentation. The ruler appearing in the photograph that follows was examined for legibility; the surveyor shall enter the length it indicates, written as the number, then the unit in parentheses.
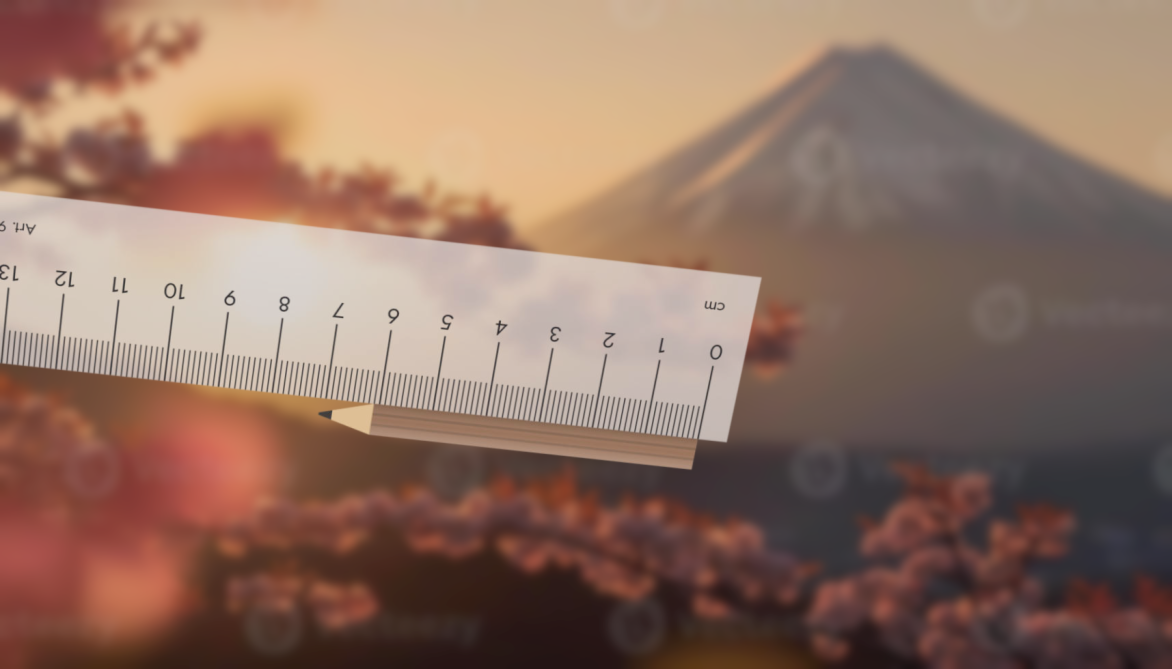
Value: 7.1 (cm)
